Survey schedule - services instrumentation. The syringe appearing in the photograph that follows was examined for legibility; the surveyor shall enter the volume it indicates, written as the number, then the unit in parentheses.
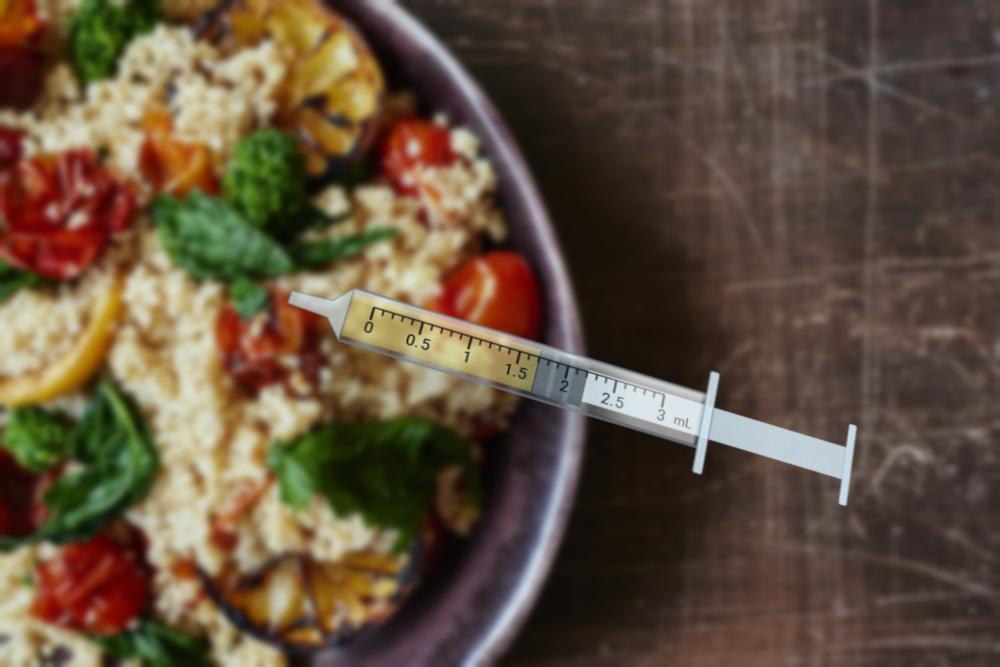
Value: 1.7 (mL)
